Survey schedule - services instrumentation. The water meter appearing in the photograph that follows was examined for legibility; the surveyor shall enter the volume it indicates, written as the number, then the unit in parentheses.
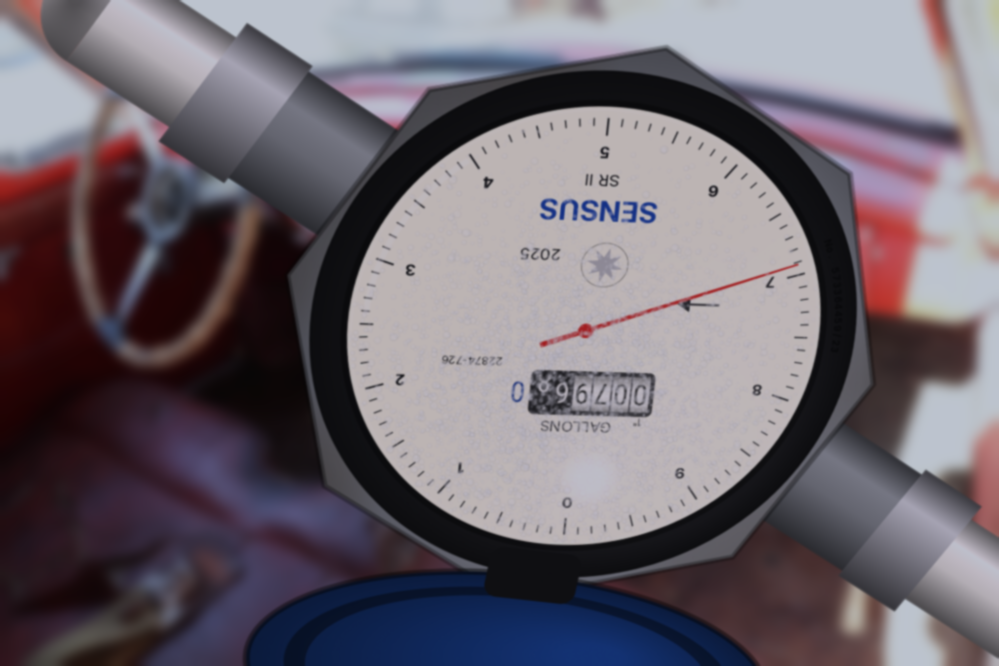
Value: 79676.9 (gal)
